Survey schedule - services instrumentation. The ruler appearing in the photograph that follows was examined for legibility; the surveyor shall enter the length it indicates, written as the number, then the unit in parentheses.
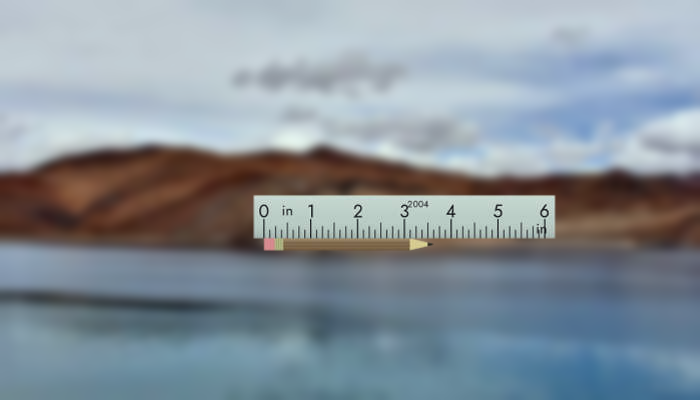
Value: 3.625 (in)
